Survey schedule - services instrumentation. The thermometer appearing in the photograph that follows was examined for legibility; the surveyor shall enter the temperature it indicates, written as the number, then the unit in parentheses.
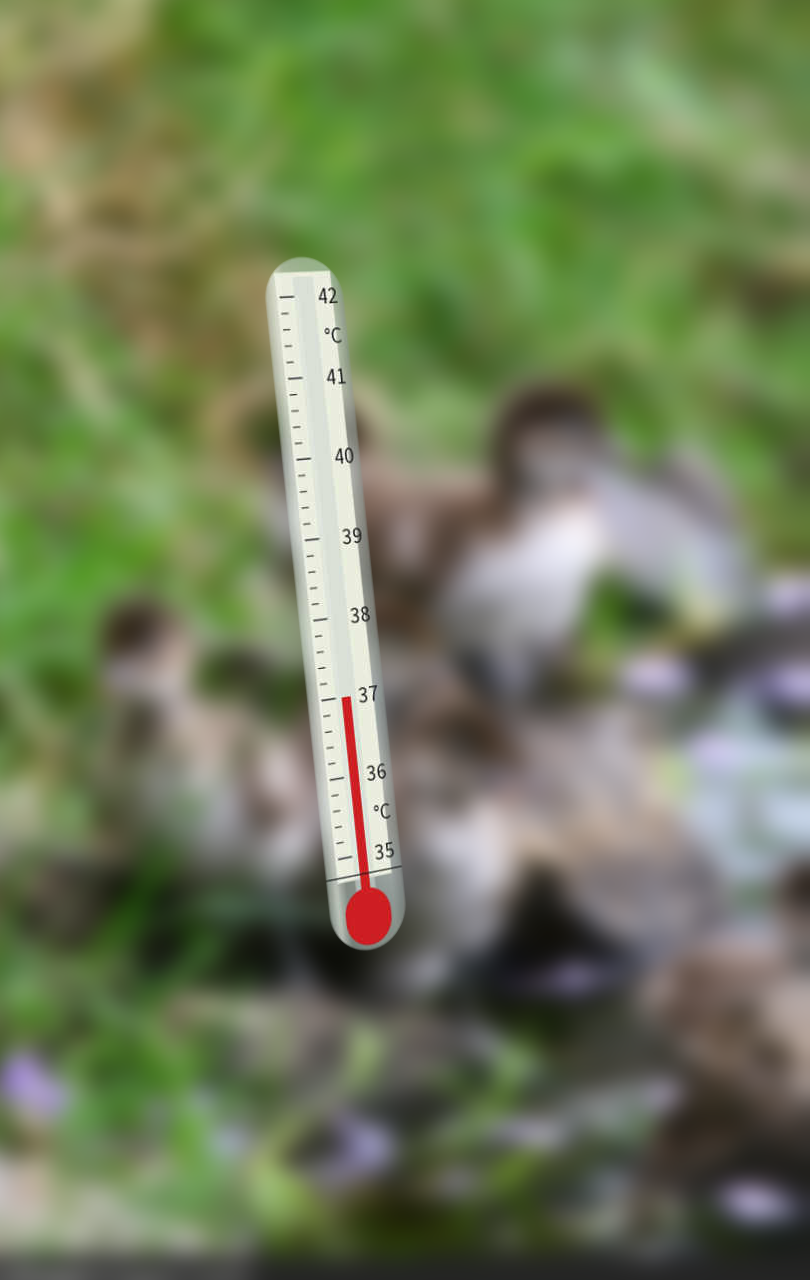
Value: 37 (°C)
